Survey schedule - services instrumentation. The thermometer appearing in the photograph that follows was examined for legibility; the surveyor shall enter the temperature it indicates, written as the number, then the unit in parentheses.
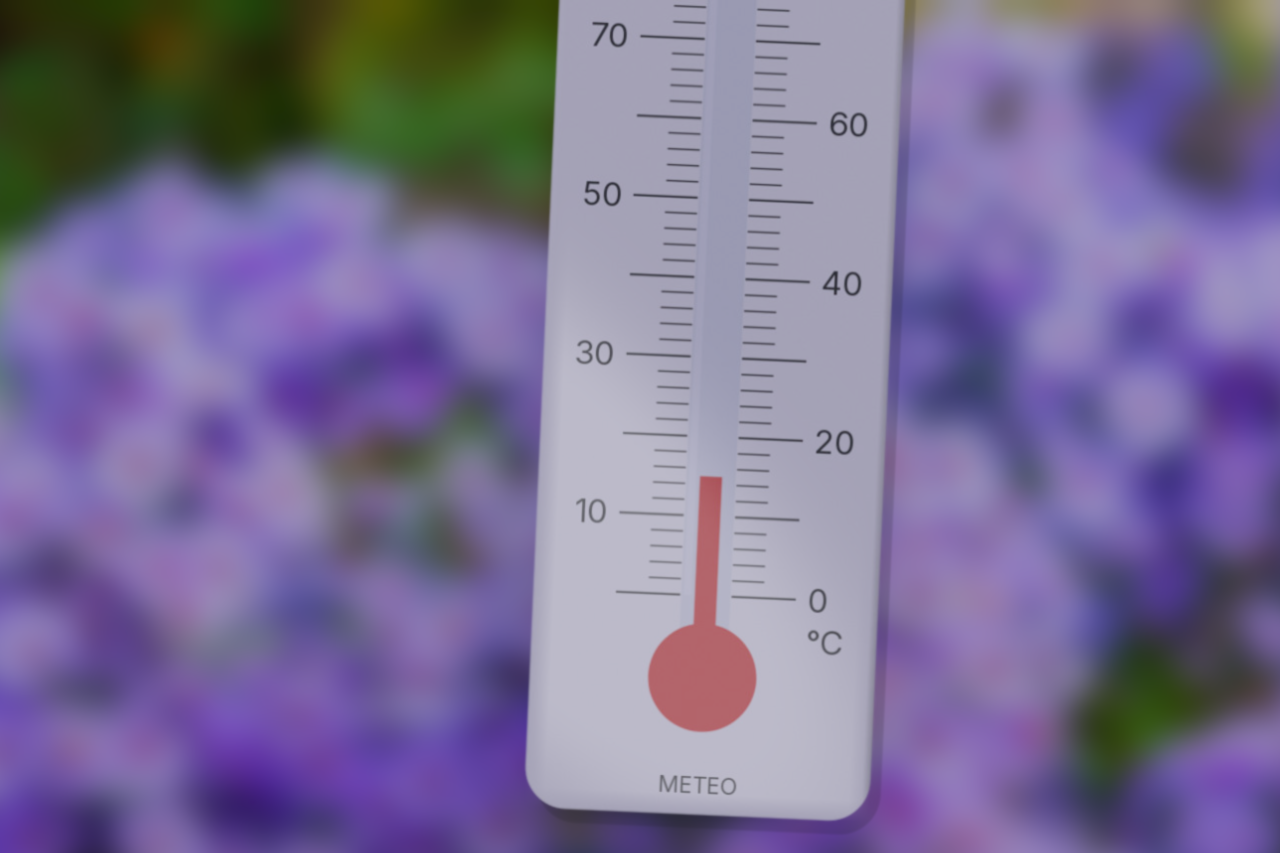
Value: 15 (°C)
